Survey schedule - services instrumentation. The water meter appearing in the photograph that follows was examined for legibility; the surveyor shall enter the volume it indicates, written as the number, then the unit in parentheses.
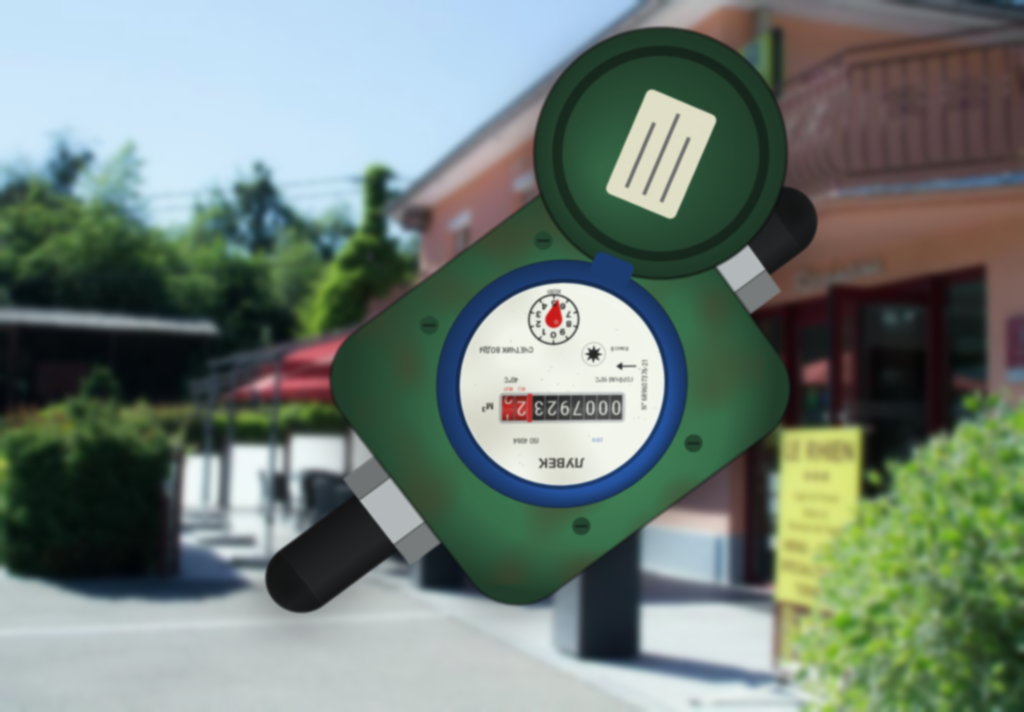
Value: 7923.215 (m³)
